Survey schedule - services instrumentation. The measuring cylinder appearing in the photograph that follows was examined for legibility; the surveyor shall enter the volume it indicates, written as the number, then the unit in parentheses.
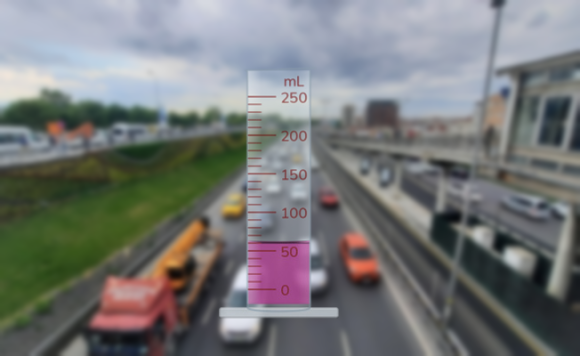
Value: 60 (mL)
